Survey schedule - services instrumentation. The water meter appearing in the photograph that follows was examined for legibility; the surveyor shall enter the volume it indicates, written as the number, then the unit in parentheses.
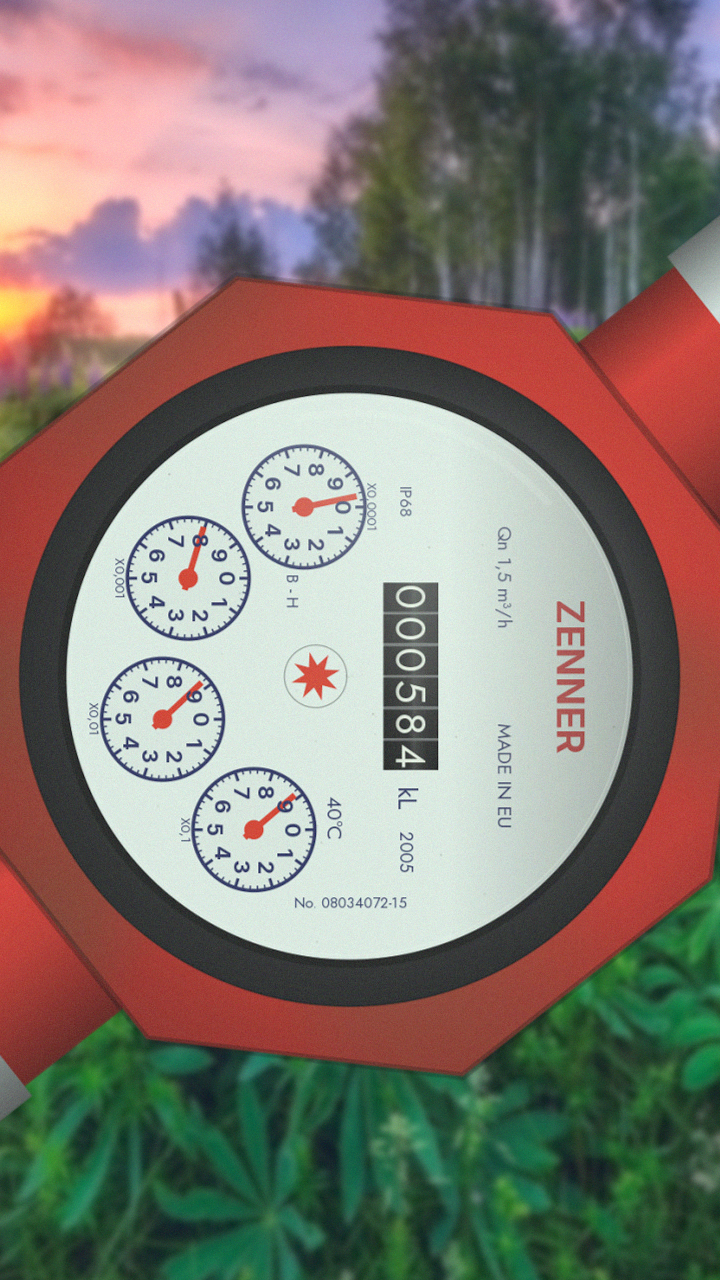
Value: 584.8879 (kL)
